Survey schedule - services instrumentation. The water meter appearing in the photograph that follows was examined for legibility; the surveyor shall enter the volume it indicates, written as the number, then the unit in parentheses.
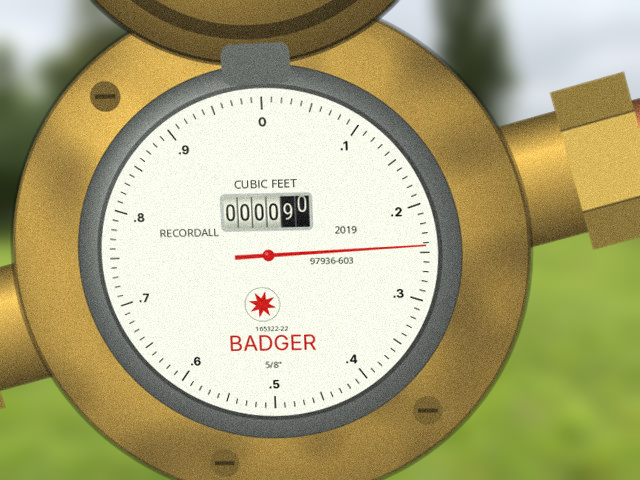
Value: 90.24 (ft³)
